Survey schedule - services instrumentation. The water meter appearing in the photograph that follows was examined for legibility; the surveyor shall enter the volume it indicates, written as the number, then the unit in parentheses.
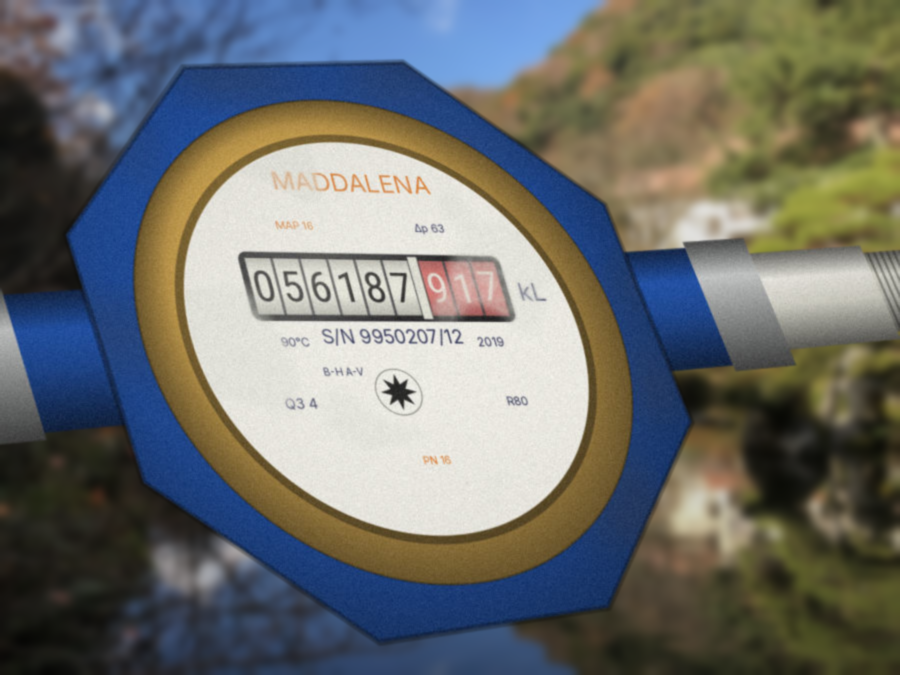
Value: 56187.917 (kL)
